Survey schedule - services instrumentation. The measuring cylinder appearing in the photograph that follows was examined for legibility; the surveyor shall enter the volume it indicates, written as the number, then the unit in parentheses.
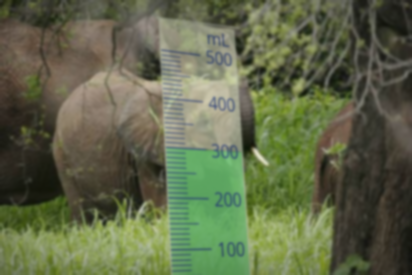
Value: 300 (mL)
